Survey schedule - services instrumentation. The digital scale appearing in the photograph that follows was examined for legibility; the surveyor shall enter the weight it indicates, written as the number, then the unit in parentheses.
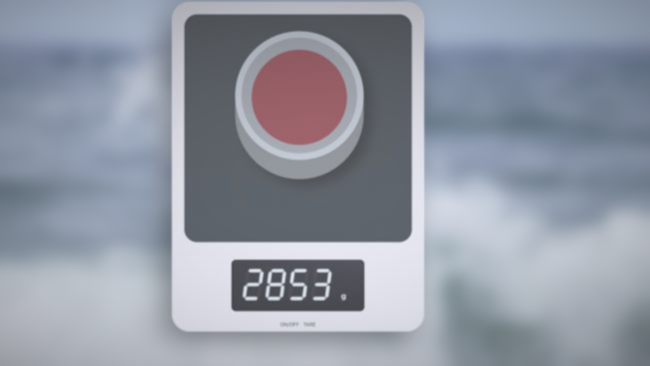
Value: 2853 (g)
